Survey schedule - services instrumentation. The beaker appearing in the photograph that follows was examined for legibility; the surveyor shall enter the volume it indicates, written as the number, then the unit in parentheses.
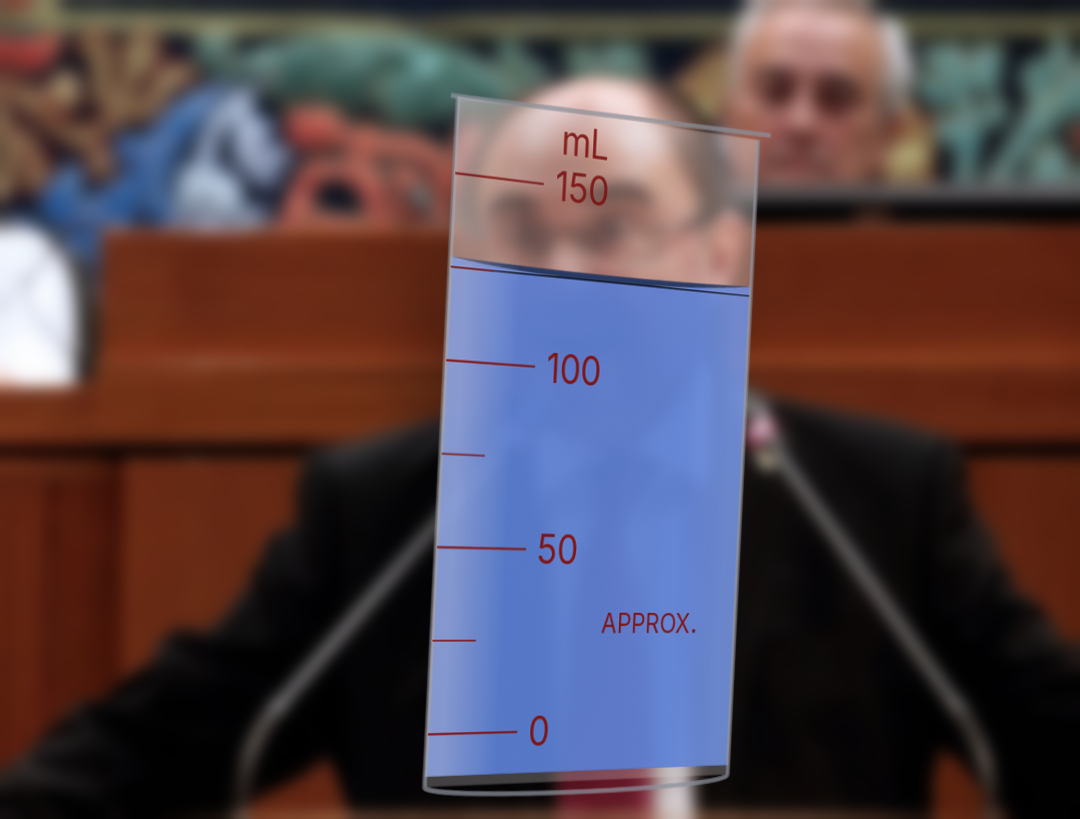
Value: 125 (mL)
